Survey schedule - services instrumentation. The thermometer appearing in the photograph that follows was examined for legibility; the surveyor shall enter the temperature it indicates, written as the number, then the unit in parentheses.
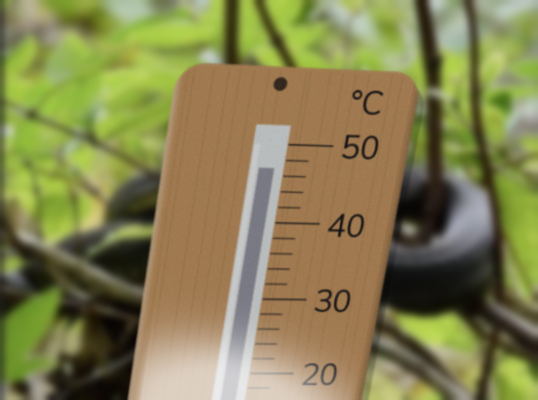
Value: 47 (°C)
